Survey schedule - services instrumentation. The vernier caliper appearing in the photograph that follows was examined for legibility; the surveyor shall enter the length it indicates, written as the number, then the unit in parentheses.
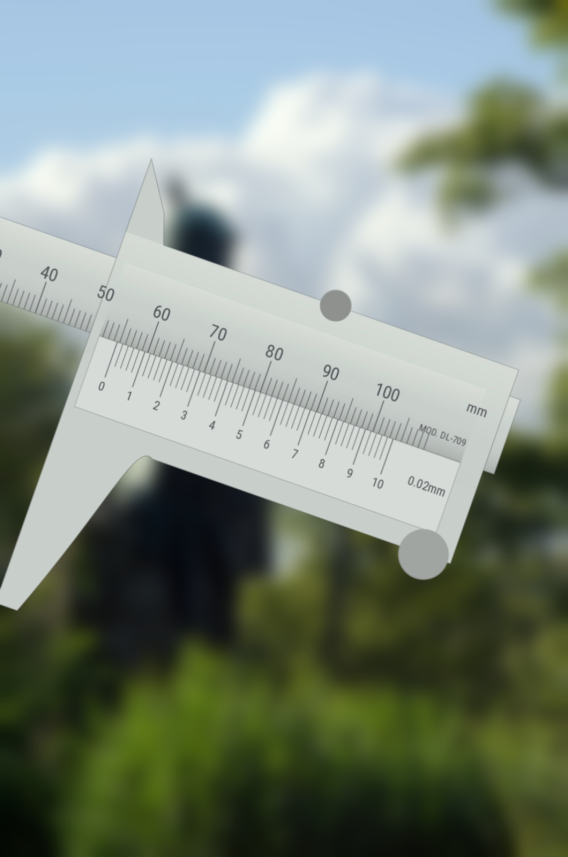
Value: 54.6 (mm)
